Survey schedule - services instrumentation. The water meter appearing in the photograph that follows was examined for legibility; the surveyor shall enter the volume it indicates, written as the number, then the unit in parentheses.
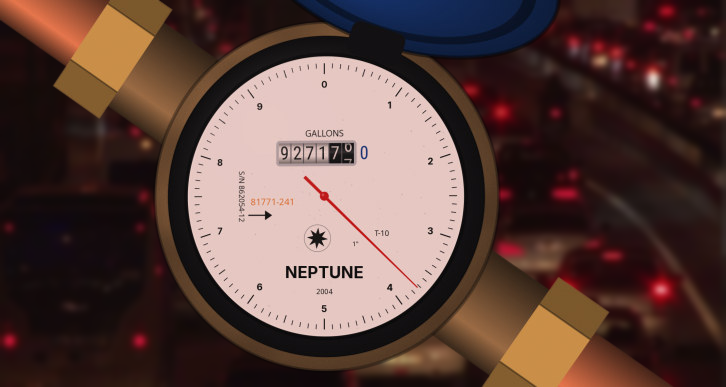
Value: 9271763.7 (gal)
